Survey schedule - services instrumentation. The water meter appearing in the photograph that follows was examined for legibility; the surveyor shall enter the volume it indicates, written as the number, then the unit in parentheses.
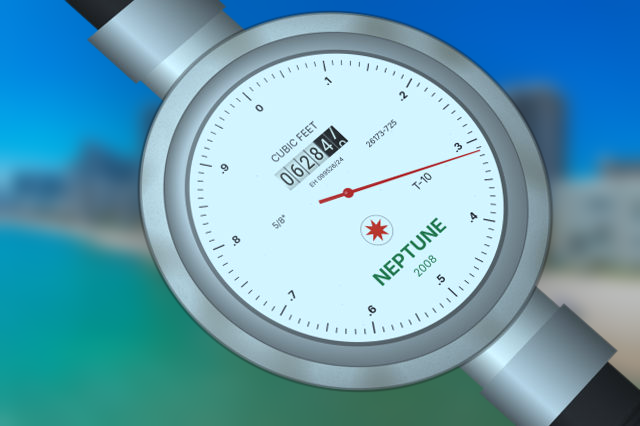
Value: 62847.31 (ft³)
